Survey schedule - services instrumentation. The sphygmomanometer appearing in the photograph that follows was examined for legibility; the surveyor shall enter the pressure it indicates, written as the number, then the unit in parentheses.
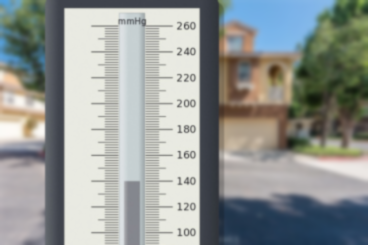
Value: 140 (mmHg)
